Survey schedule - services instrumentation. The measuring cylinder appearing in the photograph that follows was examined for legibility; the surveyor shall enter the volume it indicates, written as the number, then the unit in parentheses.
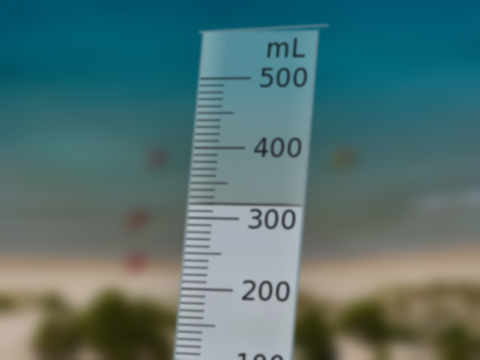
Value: 320 (mL)
